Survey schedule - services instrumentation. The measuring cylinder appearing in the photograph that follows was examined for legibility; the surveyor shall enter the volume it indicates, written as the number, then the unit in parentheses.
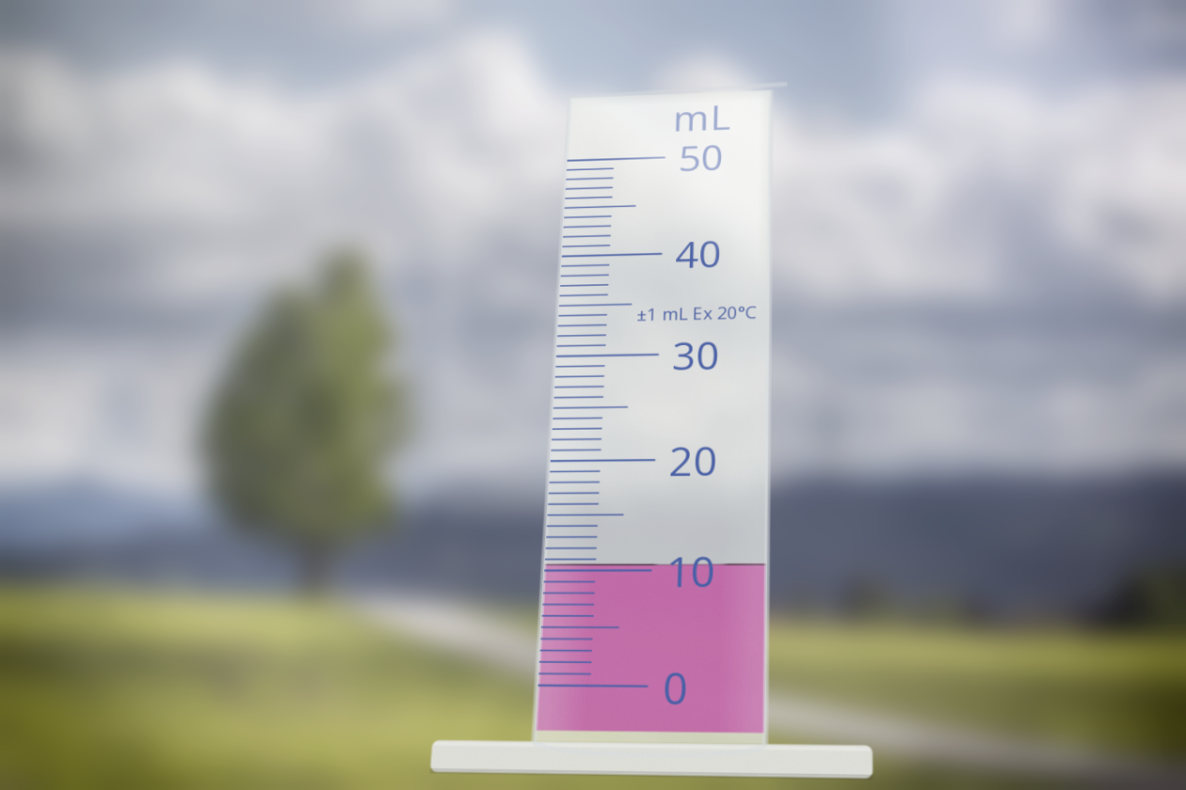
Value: 10.5 (mL)
